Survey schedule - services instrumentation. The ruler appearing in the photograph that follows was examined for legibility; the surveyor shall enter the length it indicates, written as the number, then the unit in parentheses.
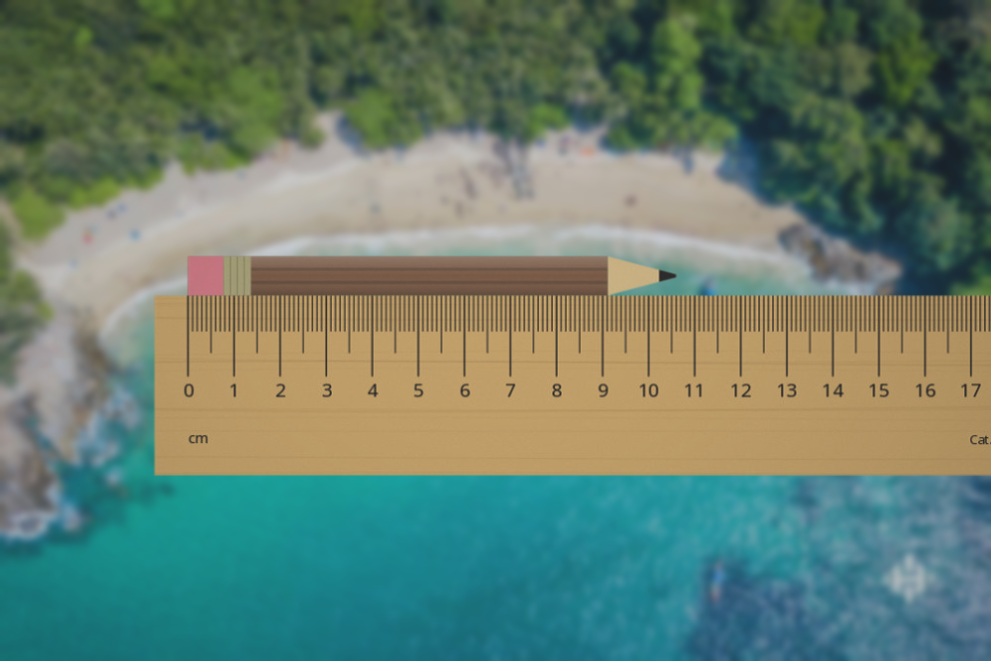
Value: 10.6 (cm)
